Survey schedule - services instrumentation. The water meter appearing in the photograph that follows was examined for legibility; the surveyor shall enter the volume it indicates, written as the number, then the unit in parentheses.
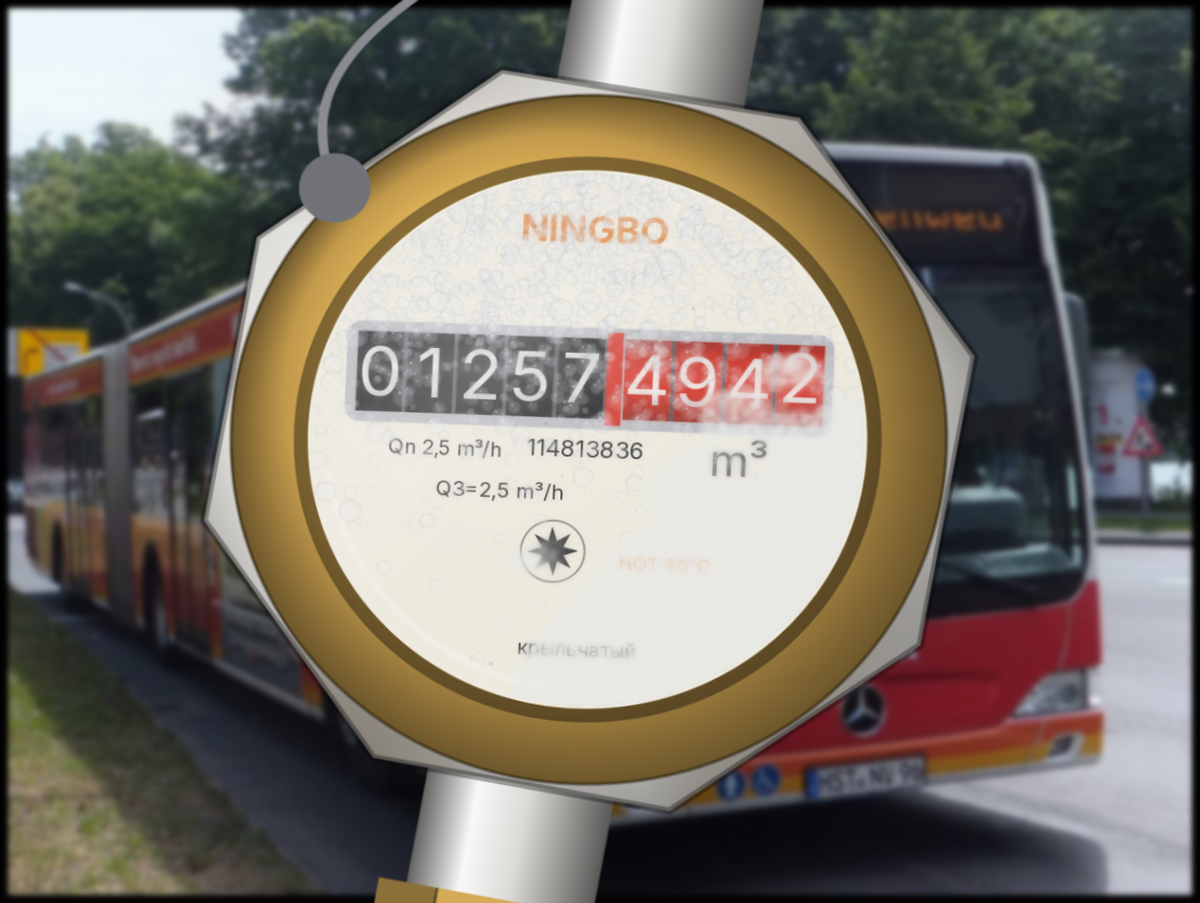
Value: 1257.4942 (m³)
